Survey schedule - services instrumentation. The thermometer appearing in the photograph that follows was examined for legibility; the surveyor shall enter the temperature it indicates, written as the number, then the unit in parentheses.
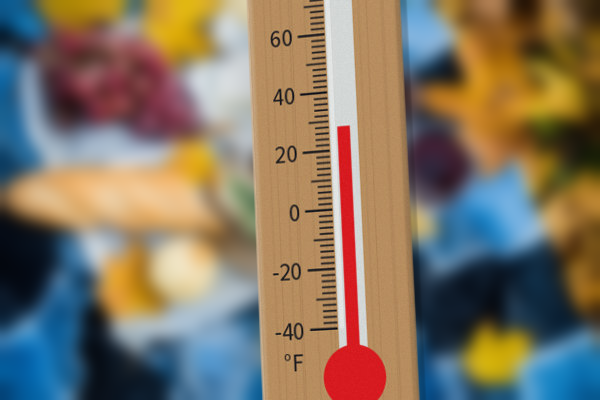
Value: 28 (°F)
